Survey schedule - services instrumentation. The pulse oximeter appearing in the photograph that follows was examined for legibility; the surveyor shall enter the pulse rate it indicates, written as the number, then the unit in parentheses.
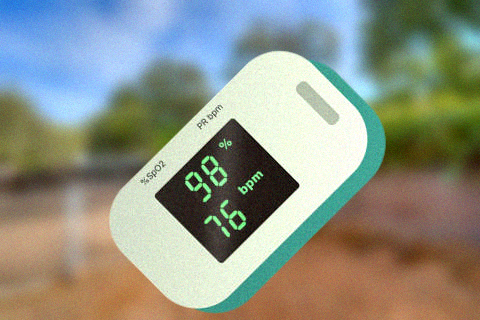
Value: 76 (bpm)
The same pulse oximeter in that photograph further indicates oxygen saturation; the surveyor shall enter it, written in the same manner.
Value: 98 (%)
